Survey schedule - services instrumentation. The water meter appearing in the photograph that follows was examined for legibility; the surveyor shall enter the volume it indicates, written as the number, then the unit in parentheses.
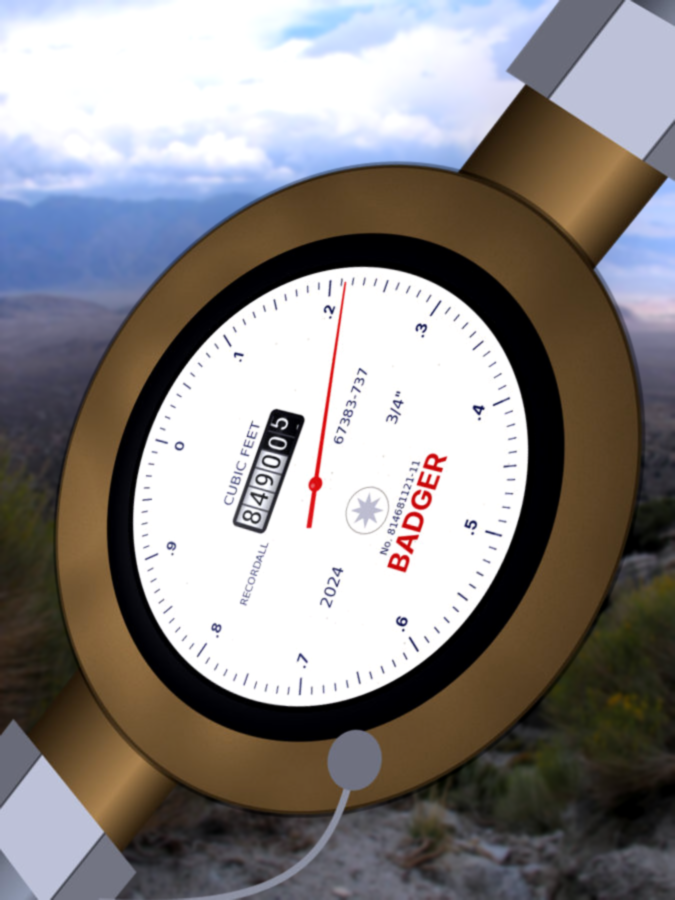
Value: 849005.21 (ft³)
